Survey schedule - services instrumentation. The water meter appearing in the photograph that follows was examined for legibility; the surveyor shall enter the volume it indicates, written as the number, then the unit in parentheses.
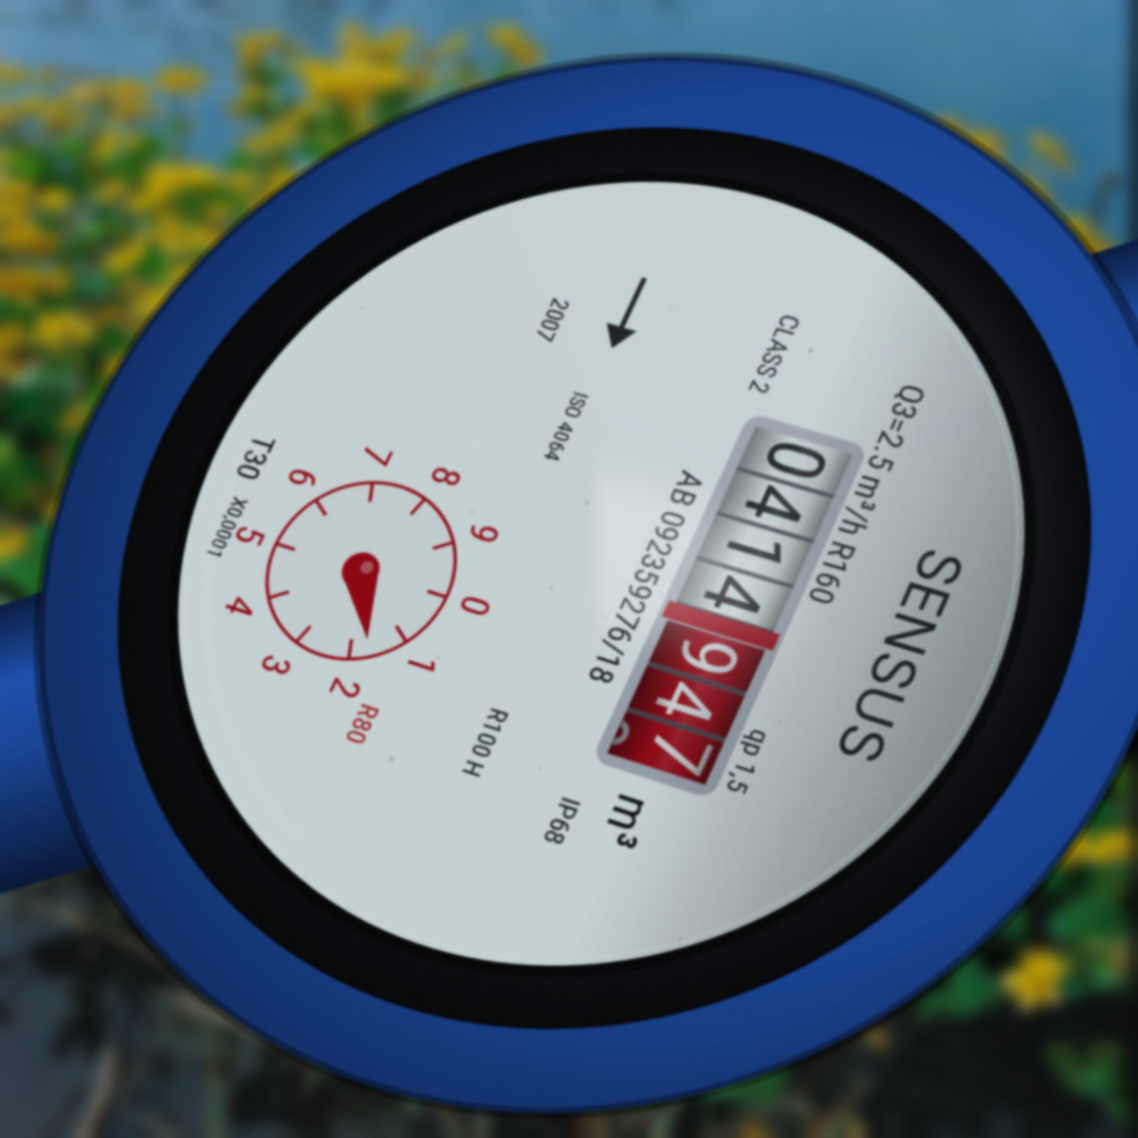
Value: 414.9471 (m³)
